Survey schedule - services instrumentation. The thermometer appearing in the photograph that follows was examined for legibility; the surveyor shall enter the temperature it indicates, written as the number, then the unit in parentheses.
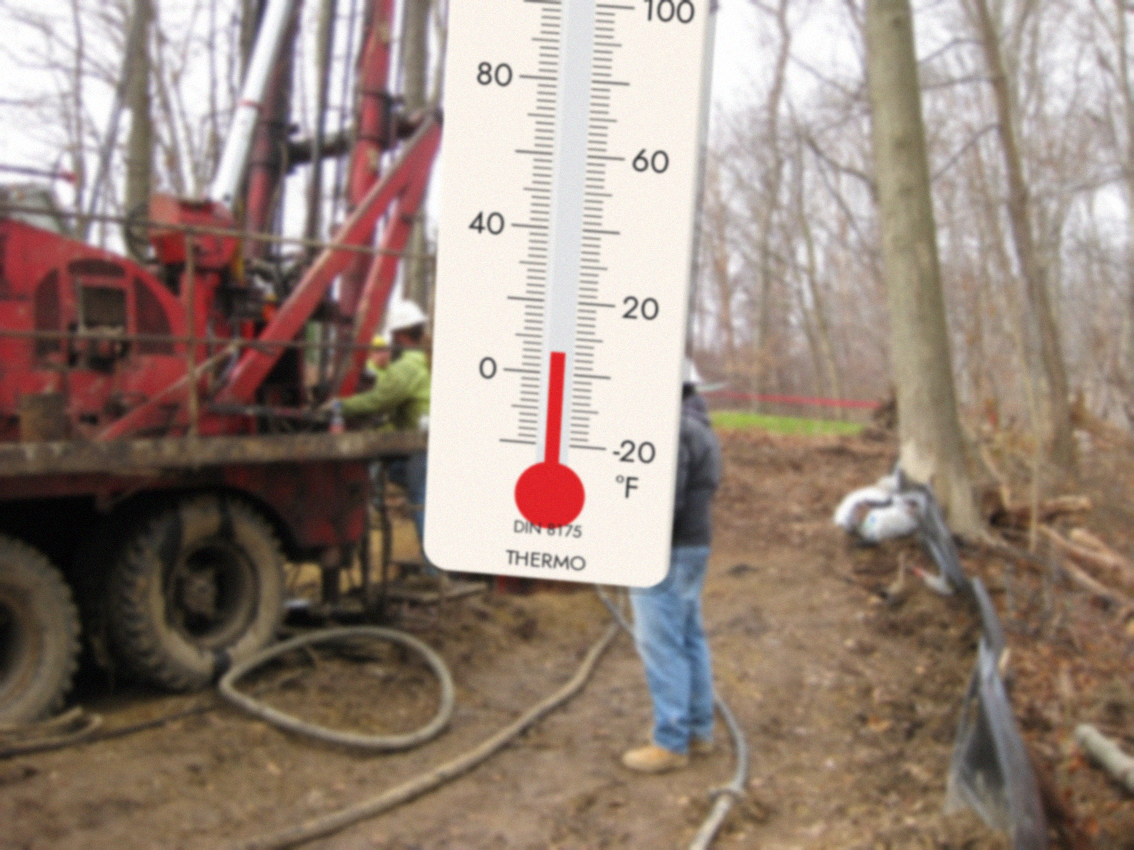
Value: 6 (°F)
